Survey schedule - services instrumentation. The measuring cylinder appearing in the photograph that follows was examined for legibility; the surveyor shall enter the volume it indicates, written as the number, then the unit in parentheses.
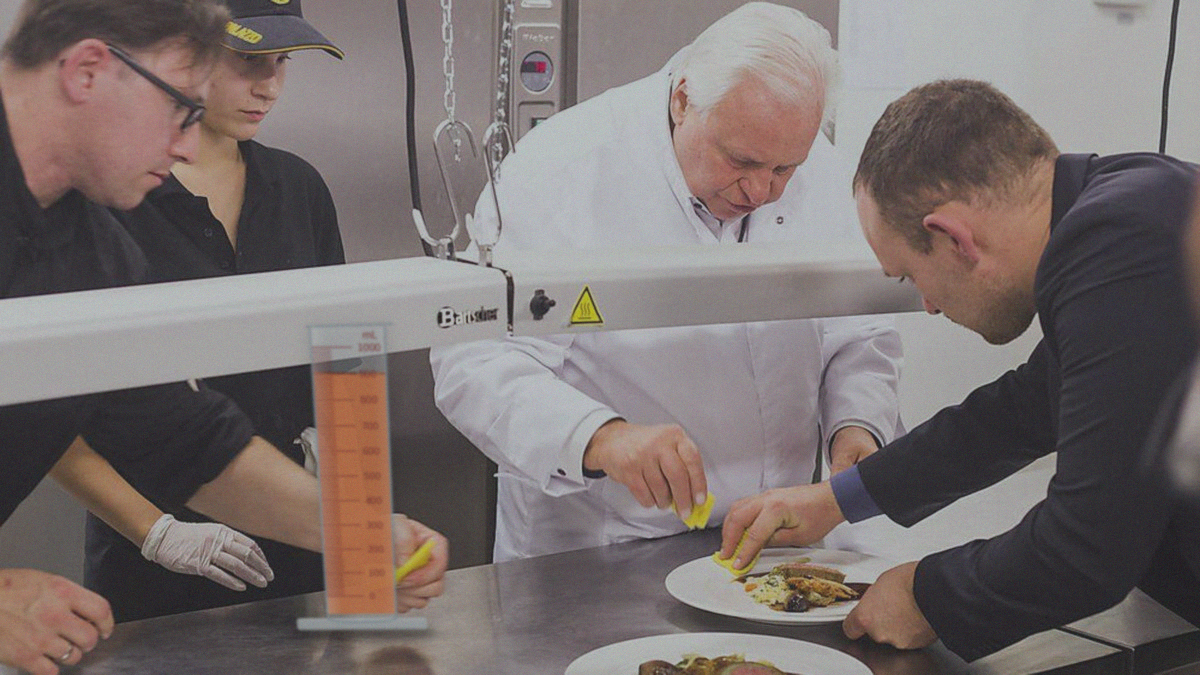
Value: 900 (mL)
